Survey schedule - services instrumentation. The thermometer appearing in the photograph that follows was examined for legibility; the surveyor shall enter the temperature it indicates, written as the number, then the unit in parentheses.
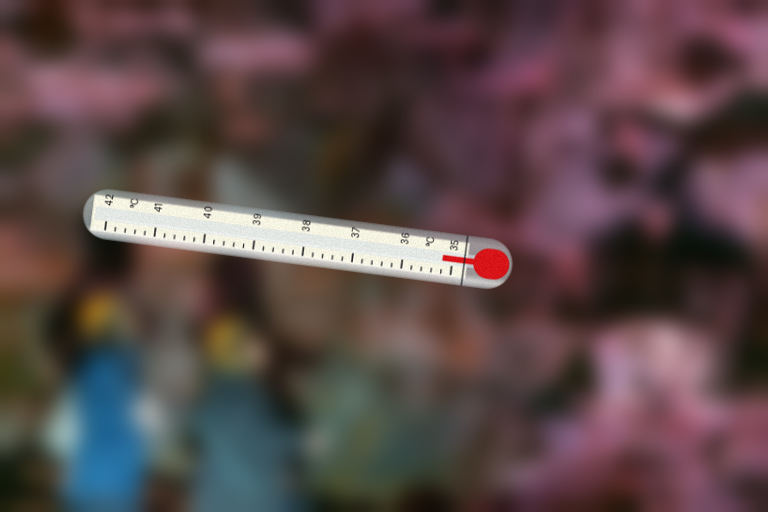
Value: 35.2 (°C)
